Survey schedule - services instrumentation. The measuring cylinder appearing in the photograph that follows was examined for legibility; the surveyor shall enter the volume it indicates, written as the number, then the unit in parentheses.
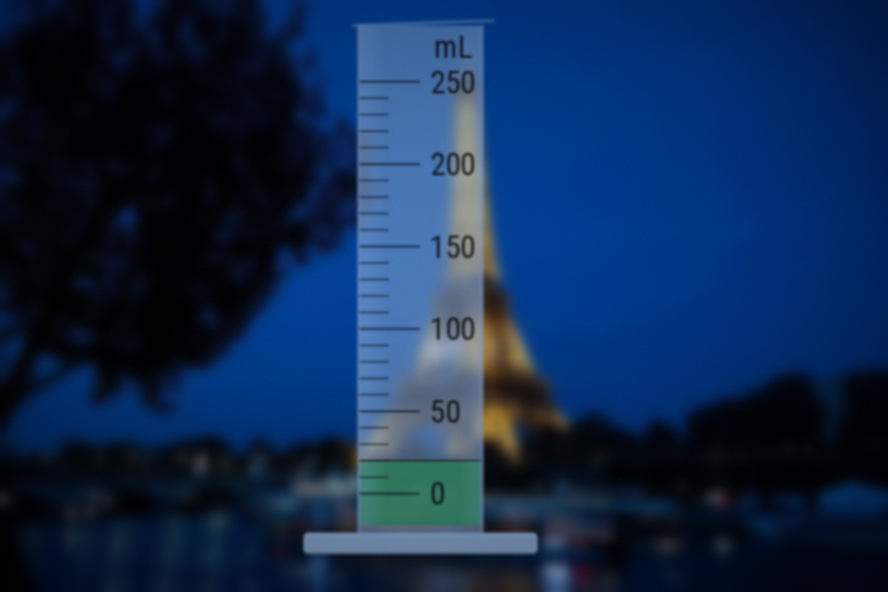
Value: 20 (mL)
